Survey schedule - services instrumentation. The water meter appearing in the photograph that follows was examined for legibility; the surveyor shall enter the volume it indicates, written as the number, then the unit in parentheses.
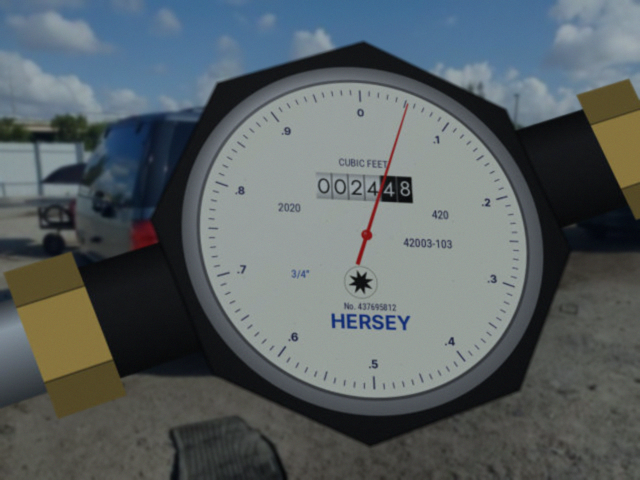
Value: 2448.05 (ft³)
